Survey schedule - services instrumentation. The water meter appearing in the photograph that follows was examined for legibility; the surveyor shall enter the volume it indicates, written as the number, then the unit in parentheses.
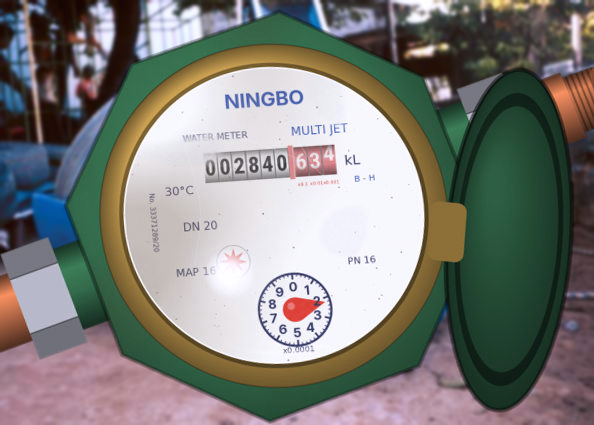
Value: 2840.6342 (kL)
